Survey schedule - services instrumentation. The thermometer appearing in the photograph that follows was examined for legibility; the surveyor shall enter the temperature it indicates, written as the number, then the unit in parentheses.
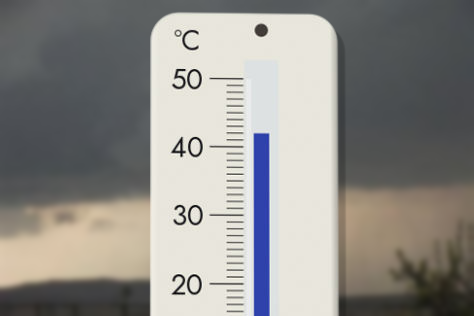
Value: 42 (°C)
